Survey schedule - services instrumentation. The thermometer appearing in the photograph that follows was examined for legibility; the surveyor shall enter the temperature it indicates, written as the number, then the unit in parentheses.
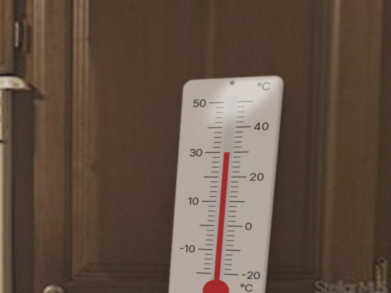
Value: 30 (°C)
